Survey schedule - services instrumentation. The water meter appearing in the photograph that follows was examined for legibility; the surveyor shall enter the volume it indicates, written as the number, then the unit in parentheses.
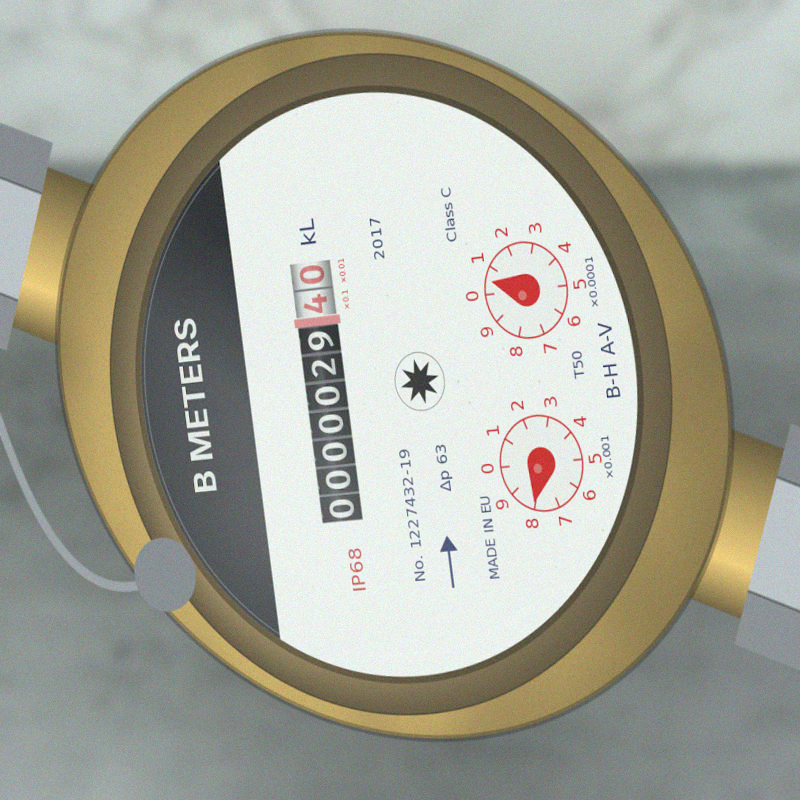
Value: 29.4080 (kL)
